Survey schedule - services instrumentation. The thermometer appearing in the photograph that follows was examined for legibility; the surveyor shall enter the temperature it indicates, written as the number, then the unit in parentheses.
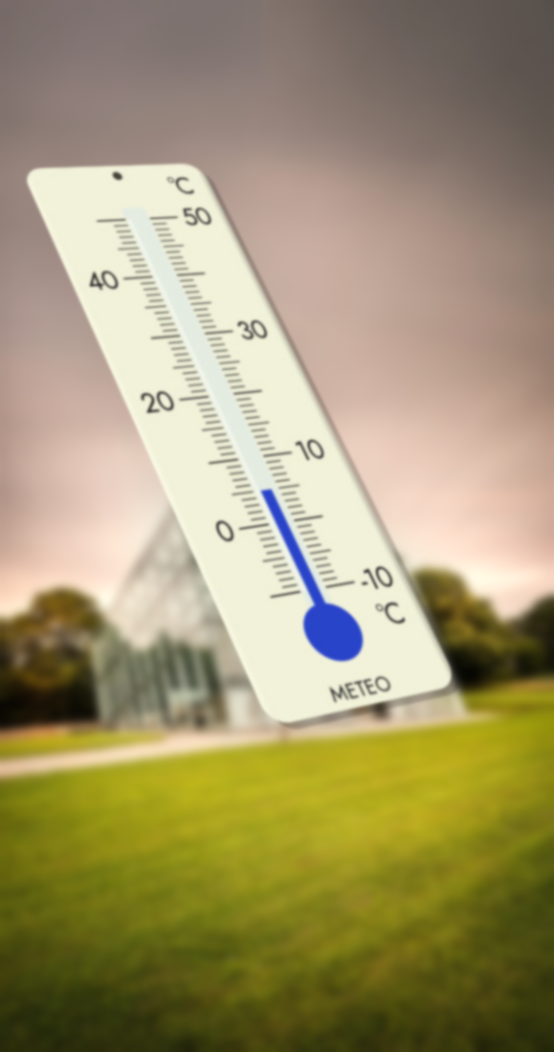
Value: 5 (°C)
